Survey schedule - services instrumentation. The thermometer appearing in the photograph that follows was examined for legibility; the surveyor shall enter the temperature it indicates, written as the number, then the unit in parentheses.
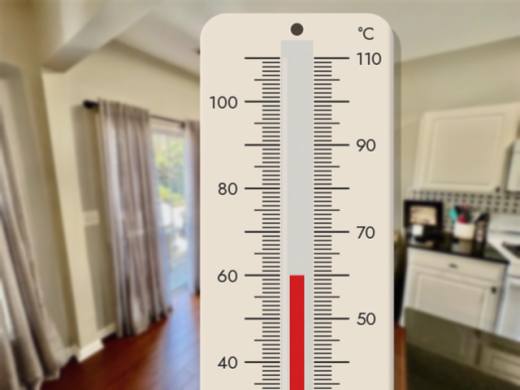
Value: 60 (°C)
